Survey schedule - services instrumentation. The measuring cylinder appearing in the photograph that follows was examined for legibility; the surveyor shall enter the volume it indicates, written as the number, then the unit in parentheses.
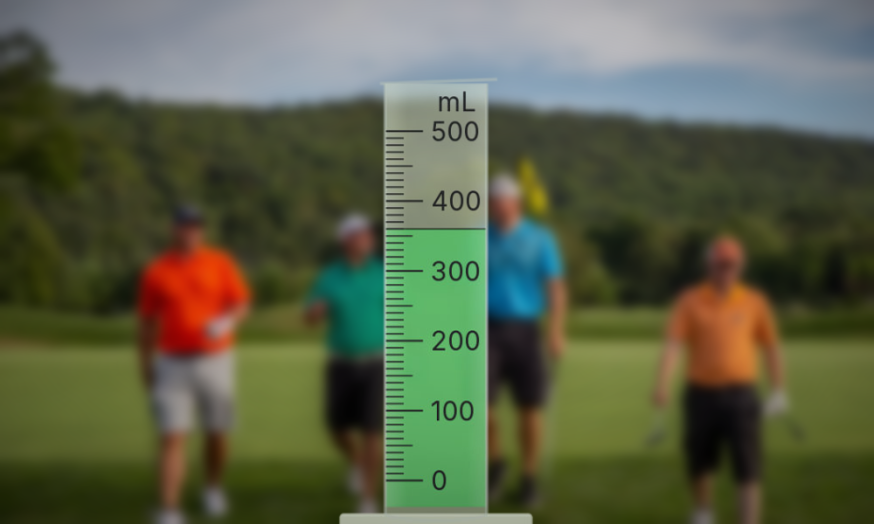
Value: 360 (mL)
